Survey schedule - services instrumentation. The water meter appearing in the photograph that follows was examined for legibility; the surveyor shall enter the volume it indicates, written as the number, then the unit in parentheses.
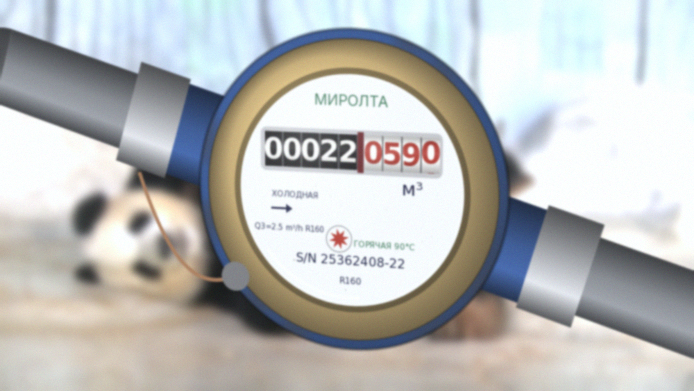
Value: 22.0590 (m³)
